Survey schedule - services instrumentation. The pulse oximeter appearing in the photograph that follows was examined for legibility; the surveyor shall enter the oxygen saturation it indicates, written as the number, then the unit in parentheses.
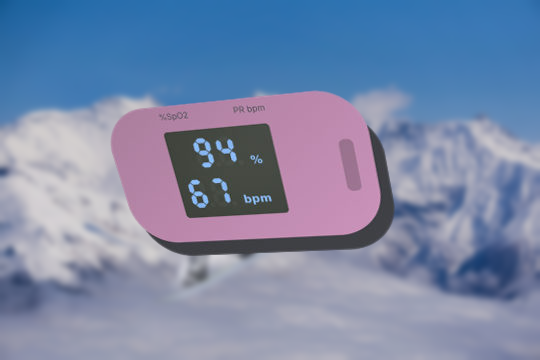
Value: 94 (%)
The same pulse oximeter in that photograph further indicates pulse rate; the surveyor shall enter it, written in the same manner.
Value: 67 (bpm)
